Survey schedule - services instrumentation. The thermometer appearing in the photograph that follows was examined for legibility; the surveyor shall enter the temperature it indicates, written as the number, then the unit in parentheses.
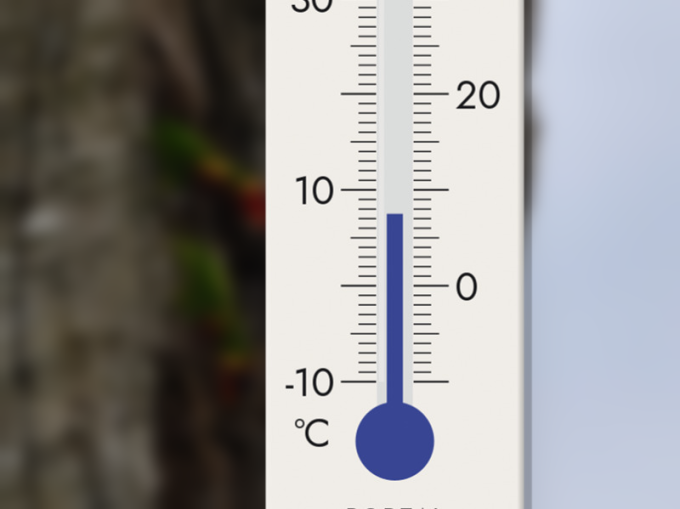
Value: 7.5 (°C)
